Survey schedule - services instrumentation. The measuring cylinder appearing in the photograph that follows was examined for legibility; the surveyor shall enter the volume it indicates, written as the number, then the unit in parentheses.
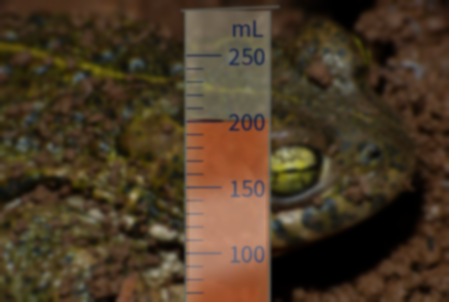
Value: 200 (mL)
